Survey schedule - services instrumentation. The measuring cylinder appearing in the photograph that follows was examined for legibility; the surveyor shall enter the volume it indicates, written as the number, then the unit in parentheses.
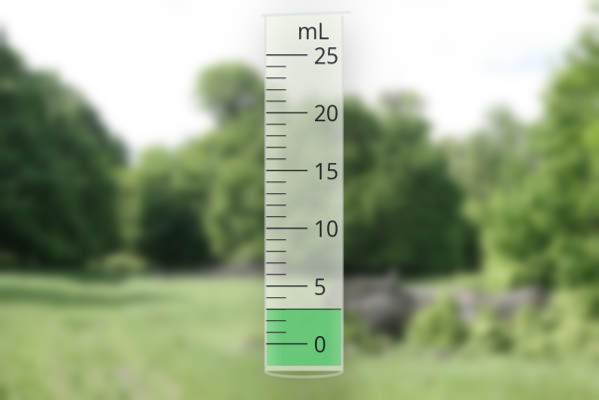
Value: 3 (mL)
